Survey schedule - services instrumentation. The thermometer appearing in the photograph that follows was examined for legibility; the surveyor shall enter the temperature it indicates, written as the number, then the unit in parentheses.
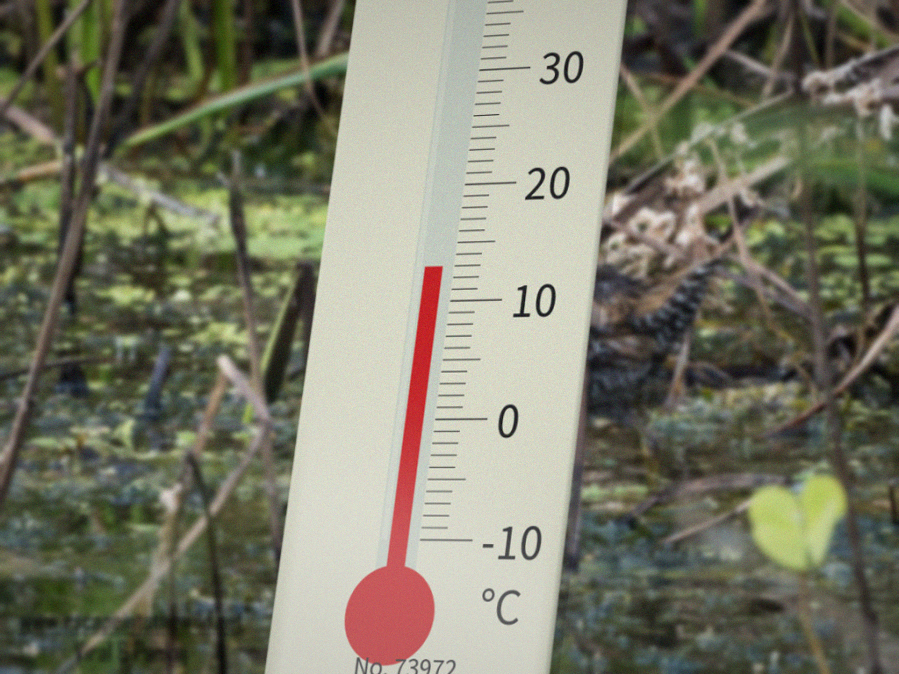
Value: 13 (°C)
